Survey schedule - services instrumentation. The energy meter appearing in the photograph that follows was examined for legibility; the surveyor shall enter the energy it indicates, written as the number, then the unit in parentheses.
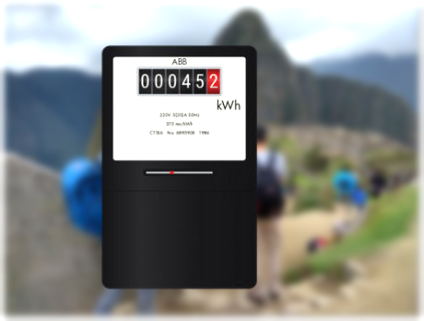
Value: 45.2 (kWh)
